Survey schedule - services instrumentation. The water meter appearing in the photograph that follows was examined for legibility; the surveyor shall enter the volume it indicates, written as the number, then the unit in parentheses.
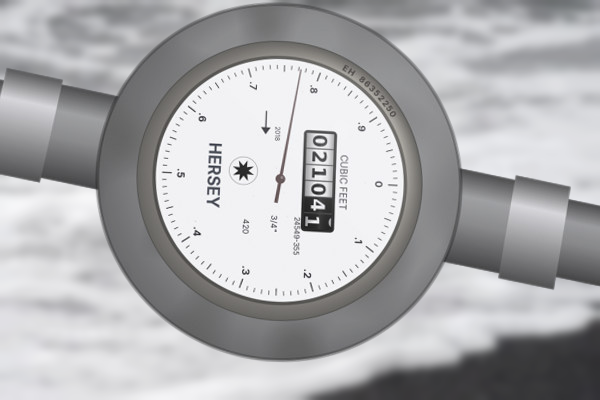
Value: 21040.77 (ft³)
